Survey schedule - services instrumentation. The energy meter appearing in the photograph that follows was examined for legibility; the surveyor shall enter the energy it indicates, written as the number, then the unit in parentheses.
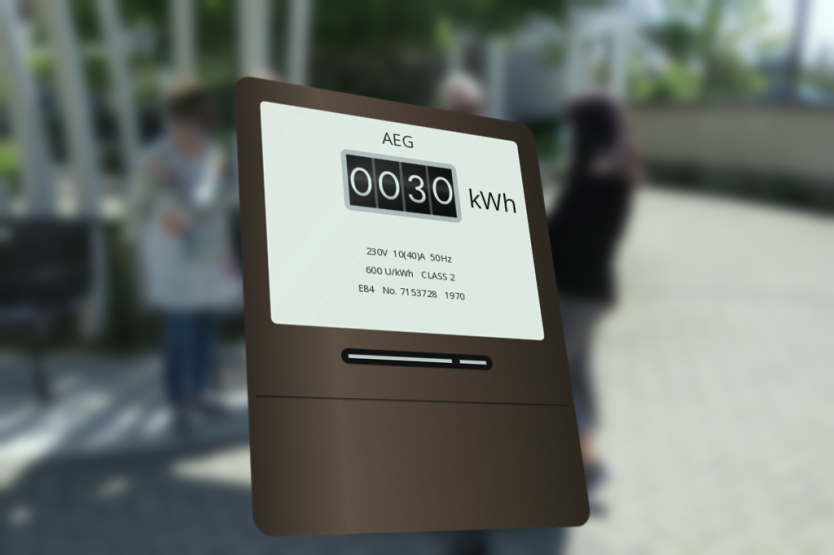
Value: 30 (kWh)
